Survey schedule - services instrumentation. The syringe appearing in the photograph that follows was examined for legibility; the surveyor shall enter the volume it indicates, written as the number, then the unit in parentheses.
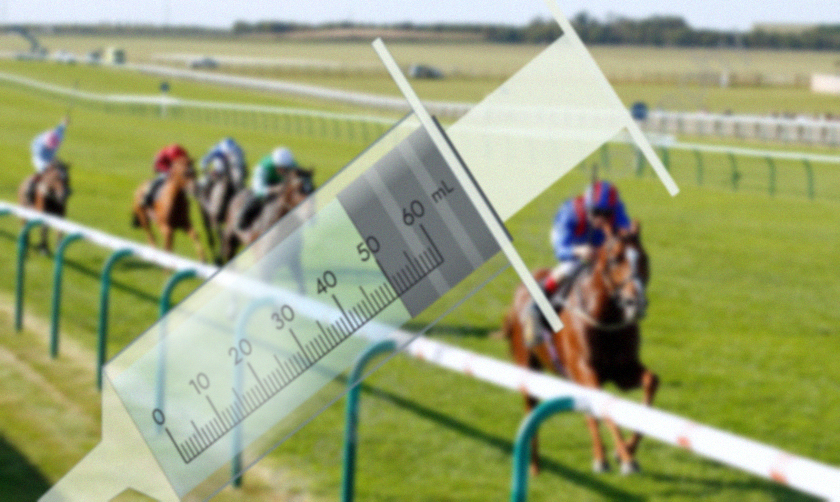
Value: 50 (mL)
